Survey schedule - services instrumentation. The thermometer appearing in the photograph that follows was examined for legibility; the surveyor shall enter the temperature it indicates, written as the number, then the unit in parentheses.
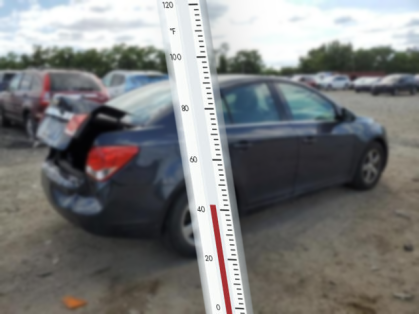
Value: 42 (°F)
